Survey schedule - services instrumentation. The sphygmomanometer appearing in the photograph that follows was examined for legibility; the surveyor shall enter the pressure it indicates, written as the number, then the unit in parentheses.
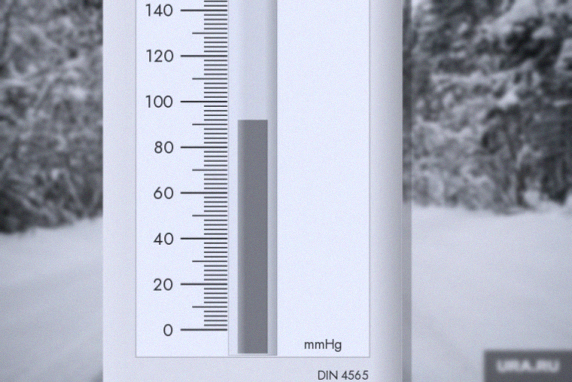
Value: 92 (mmHg)
